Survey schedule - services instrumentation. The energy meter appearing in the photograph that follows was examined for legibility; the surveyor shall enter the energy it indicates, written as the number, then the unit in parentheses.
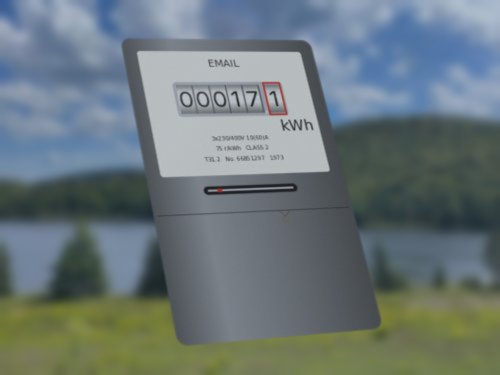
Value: 17.1 (kWh)
